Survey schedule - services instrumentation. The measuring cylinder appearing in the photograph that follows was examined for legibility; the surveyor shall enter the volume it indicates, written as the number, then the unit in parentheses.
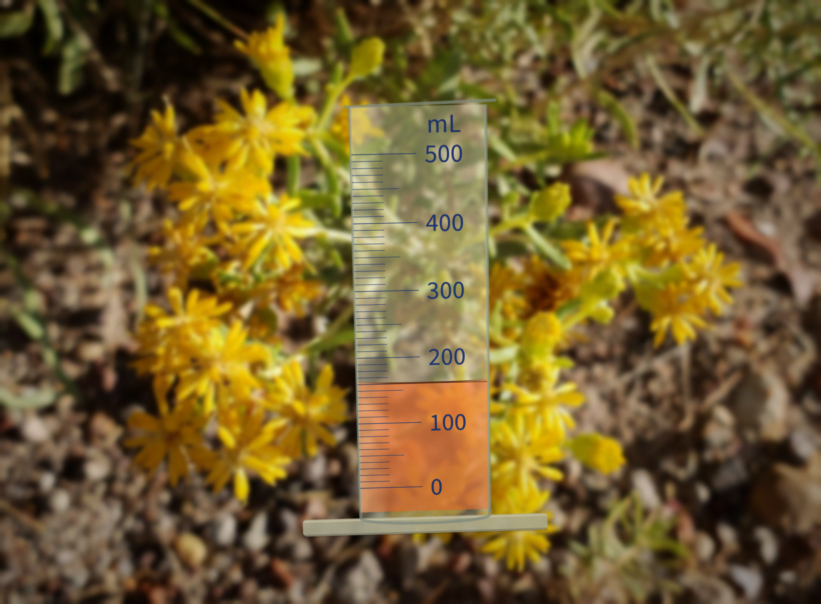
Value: 160 (mL)
